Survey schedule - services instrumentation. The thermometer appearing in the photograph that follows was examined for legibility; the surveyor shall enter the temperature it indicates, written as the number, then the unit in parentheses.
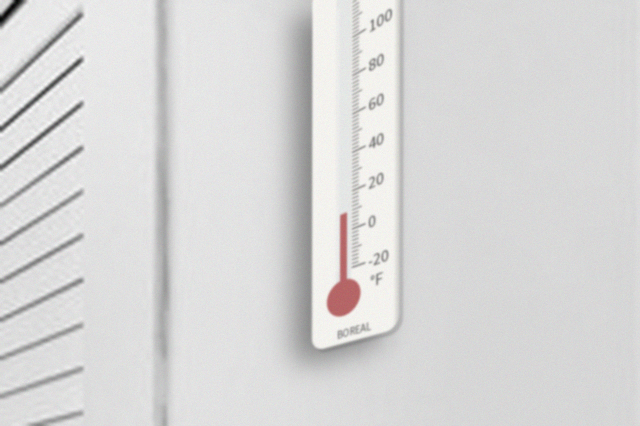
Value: 10 (°F)
